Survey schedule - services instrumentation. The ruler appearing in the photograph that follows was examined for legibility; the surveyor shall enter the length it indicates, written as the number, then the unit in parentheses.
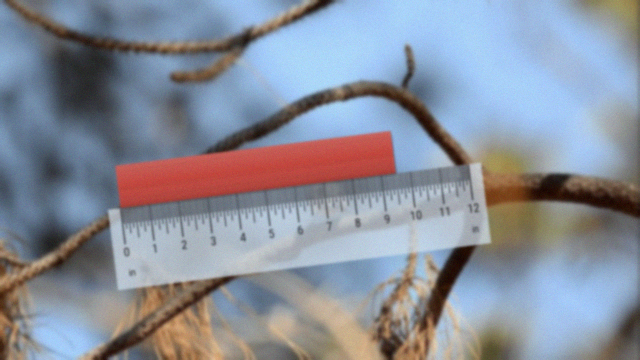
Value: 9.5 (in)
